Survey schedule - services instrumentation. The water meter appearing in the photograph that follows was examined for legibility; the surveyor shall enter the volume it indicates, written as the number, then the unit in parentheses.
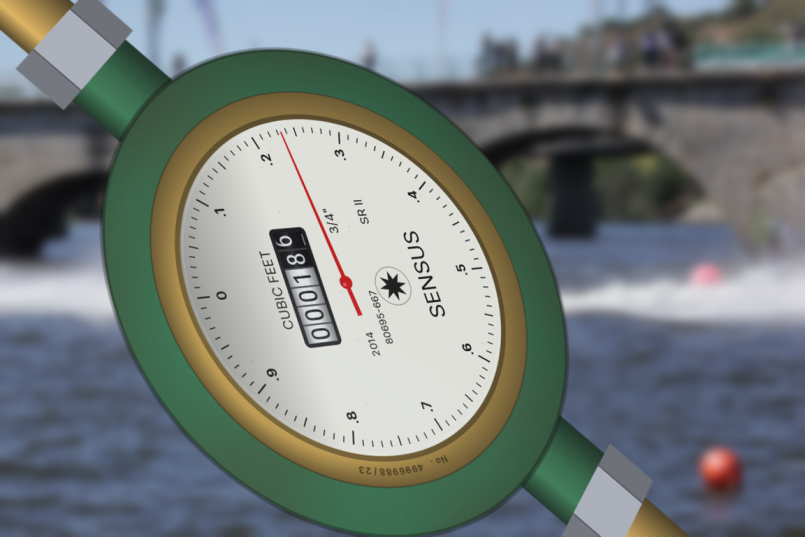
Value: 186.23 (ft³)
